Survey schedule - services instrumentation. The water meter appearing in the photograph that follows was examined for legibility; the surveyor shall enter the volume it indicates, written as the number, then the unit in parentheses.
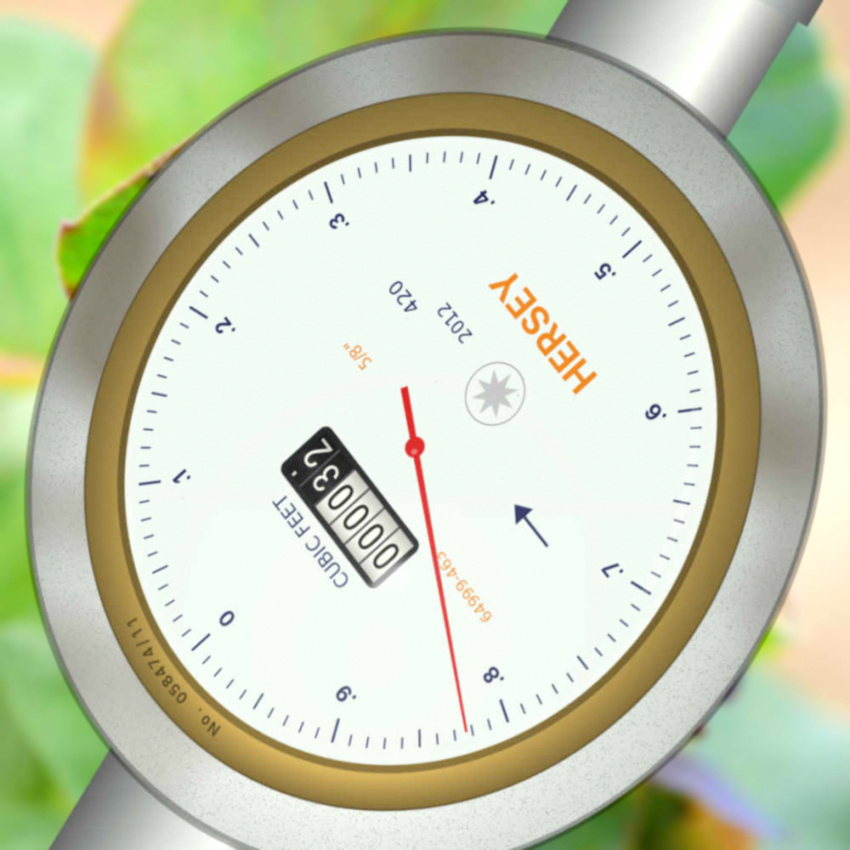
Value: 31.82 (ft³)
